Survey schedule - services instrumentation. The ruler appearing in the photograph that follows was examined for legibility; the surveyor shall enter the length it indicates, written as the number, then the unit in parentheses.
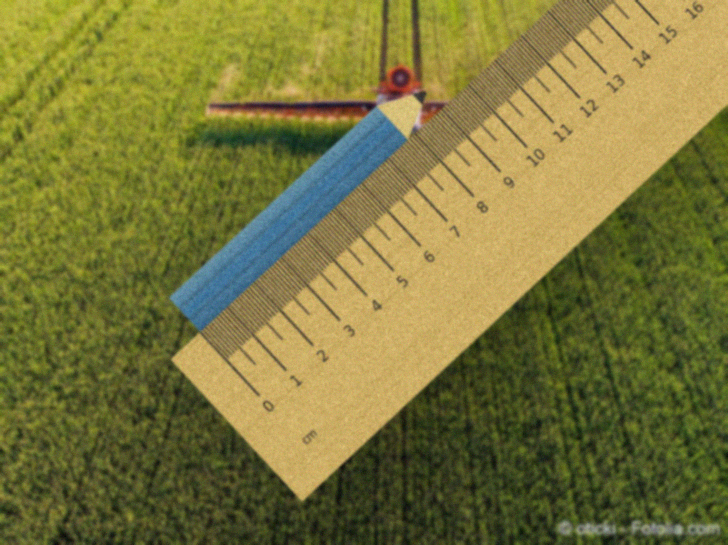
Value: 9 (cm)
